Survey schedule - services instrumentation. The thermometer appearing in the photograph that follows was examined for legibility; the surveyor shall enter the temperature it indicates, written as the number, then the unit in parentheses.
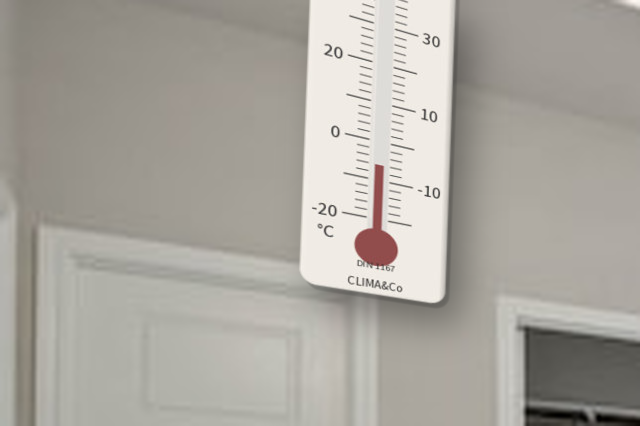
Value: -6 (°C)
